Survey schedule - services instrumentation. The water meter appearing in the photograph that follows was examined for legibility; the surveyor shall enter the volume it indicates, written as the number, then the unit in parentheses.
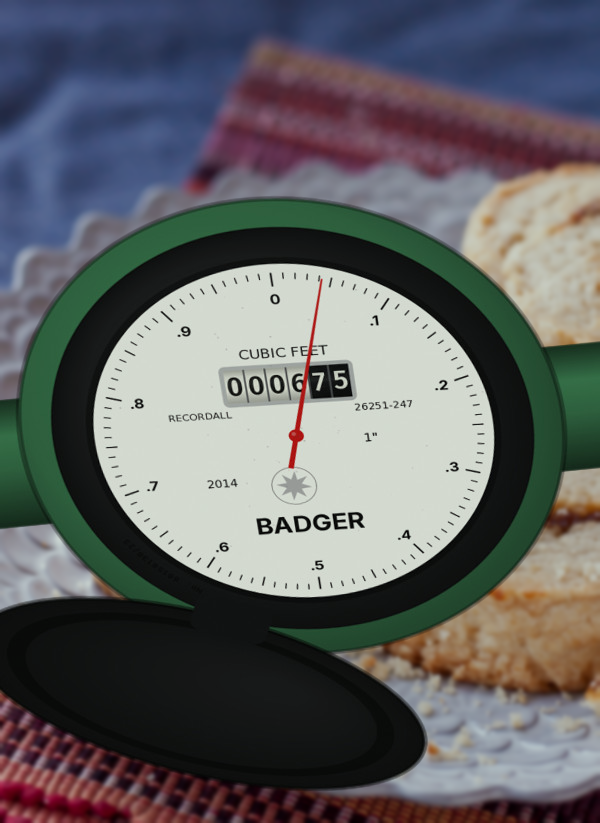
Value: 675.04 (ft³)
